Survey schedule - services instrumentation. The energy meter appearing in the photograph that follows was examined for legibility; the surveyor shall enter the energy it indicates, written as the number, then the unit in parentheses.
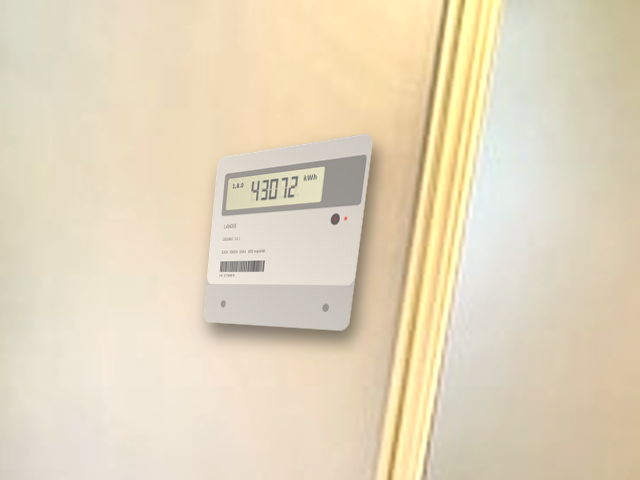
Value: 43072 (kWh)
